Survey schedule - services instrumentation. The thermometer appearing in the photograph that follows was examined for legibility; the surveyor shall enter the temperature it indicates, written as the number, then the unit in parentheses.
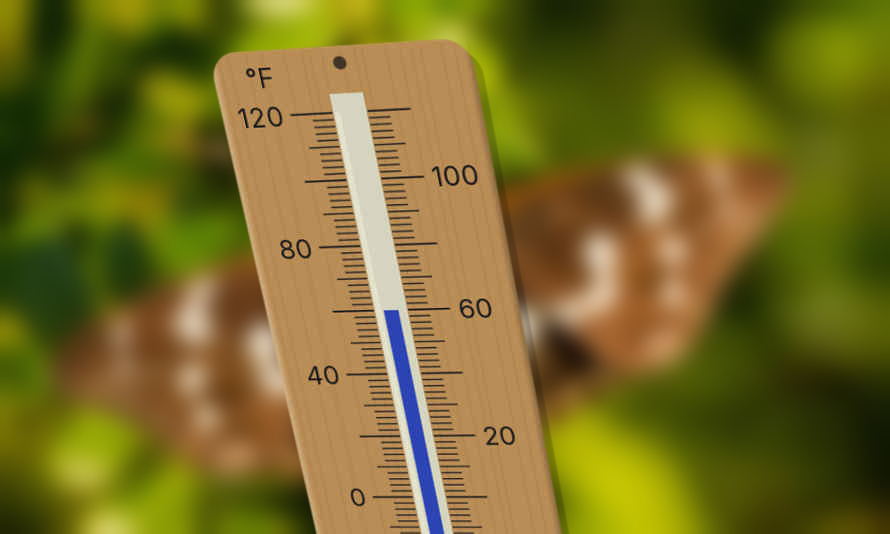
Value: 60 (°F)
